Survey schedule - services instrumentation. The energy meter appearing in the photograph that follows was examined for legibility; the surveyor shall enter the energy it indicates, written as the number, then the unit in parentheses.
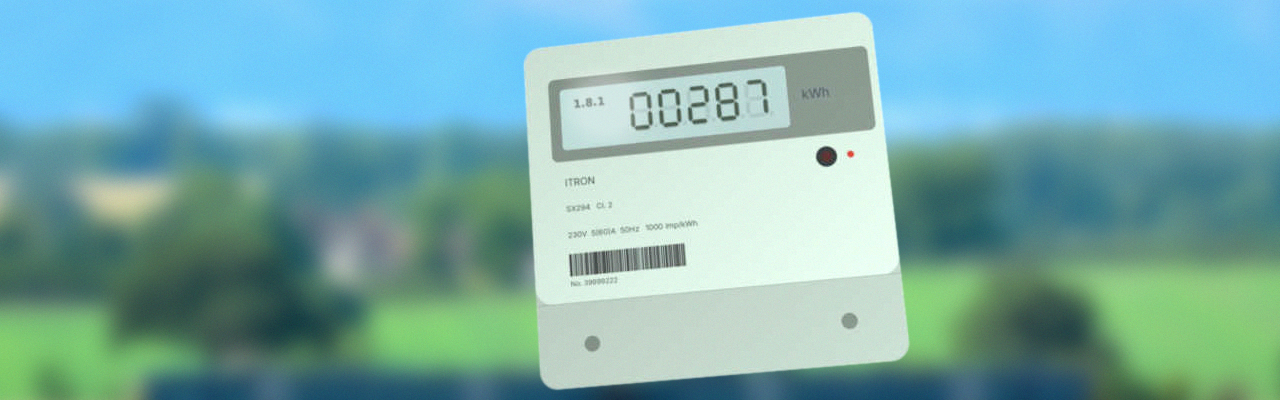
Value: 287 (kWh)
